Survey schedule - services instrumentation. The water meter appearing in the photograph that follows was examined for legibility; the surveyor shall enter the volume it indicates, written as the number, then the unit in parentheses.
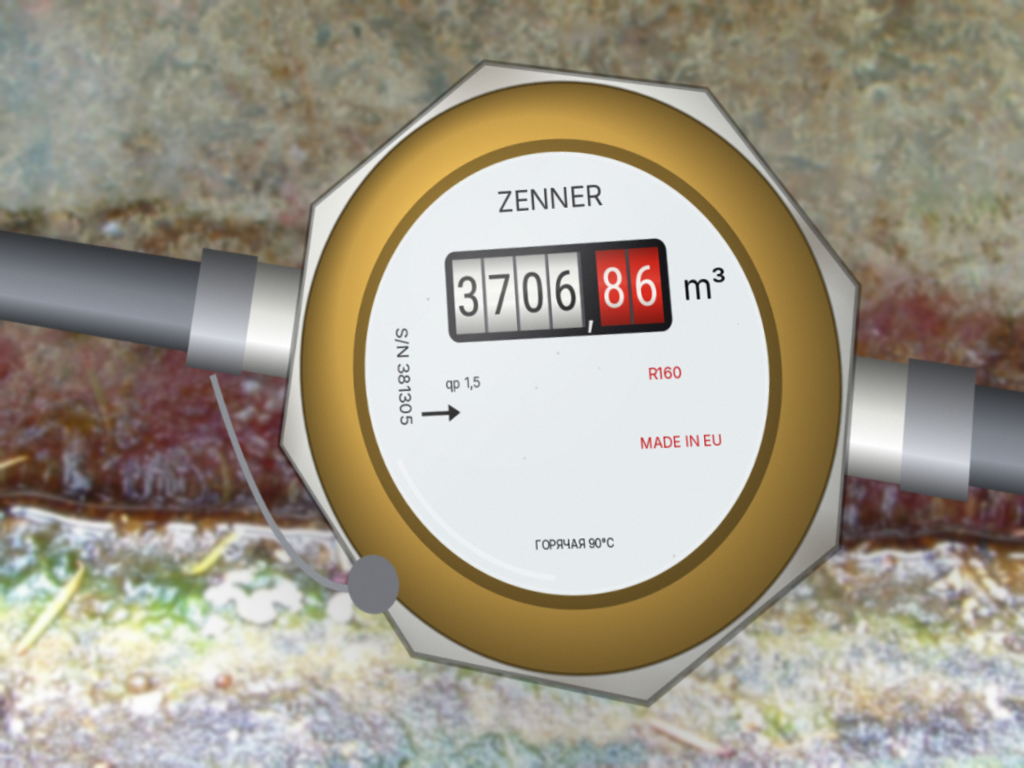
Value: 3706.86 (m³)
